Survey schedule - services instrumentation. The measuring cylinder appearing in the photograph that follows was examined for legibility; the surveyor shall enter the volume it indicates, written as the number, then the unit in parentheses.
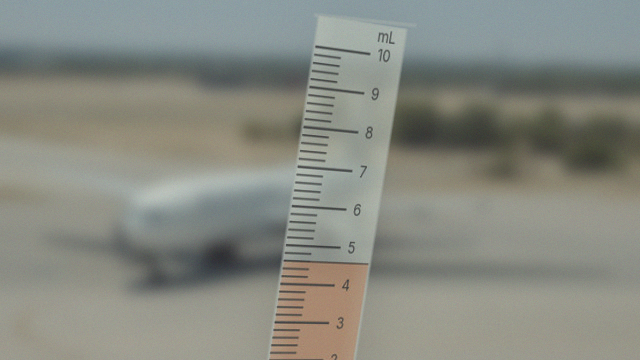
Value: 4.6 (mL)
